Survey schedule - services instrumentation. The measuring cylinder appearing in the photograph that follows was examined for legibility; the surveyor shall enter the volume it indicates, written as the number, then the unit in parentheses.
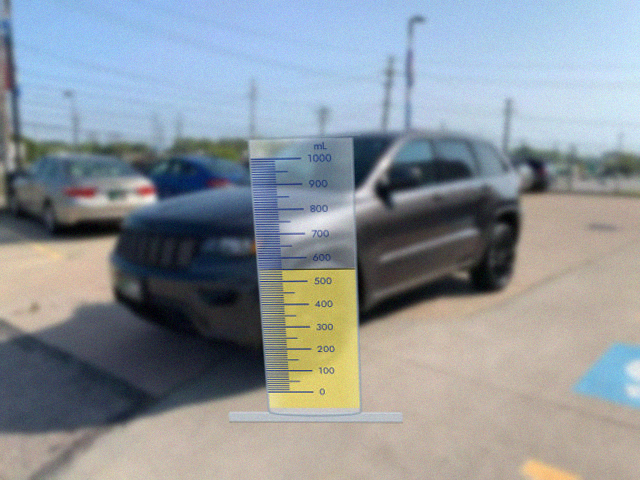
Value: 550 (mL)
